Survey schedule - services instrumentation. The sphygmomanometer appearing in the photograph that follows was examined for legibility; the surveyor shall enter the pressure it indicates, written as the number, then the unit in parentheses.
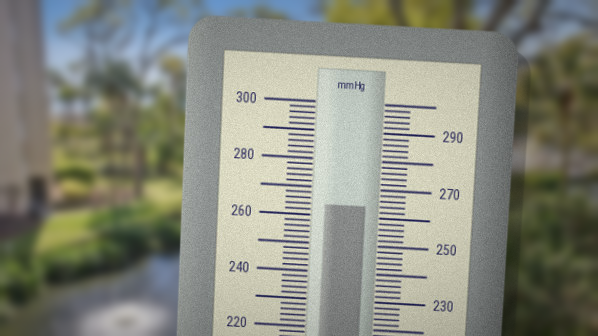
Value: 264 (mmHg)
